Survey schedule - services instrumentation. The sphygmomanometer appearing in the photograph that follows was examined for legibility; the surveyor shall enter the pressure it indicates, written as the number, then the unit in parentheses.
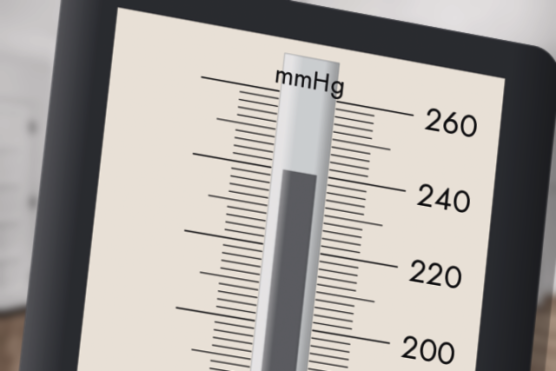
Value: 240 (mmHg)
